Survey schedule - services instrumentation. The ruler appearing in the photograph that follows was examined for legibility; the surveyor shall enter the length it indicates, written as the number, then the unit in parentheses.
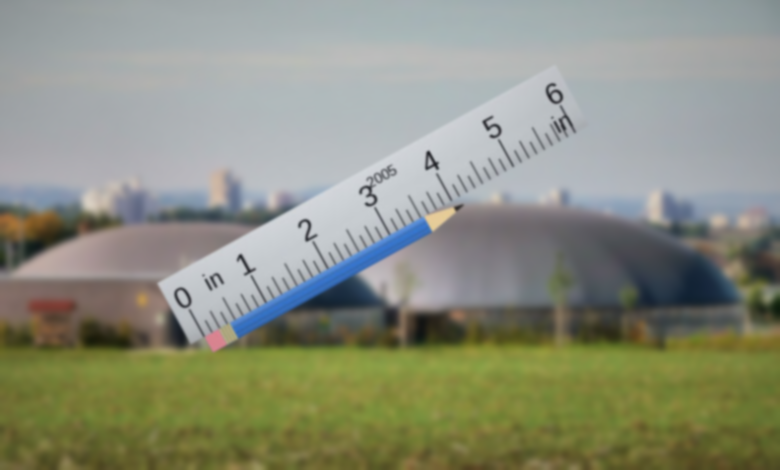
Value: 4.125 (in)
